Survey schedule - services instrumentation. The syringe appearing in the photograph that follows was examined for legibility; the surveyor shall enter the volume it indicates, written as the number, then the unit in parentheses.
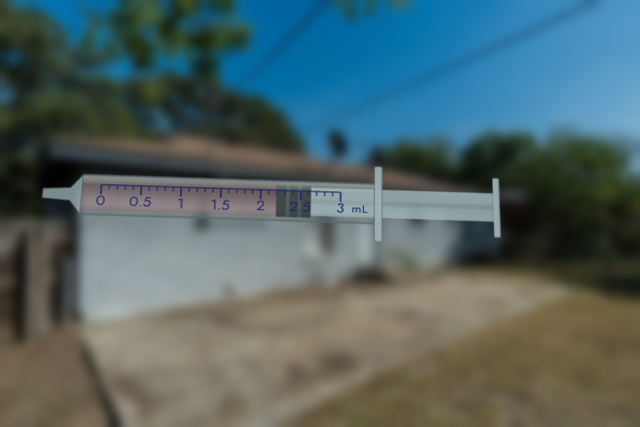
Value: 2.2 (mL)
